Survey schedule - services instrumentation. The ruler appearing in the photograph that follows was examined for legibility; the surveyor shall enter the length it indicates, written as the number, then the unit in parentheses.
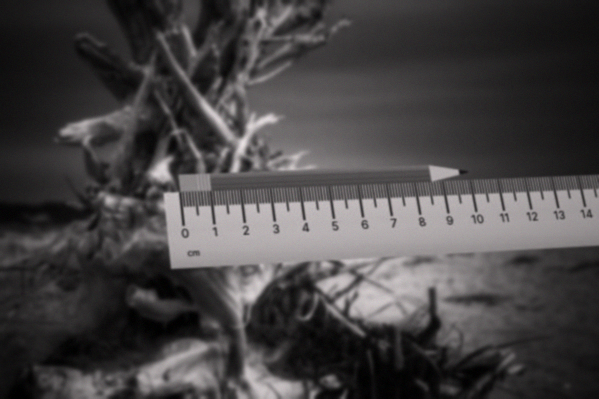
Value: 10 (cm)
